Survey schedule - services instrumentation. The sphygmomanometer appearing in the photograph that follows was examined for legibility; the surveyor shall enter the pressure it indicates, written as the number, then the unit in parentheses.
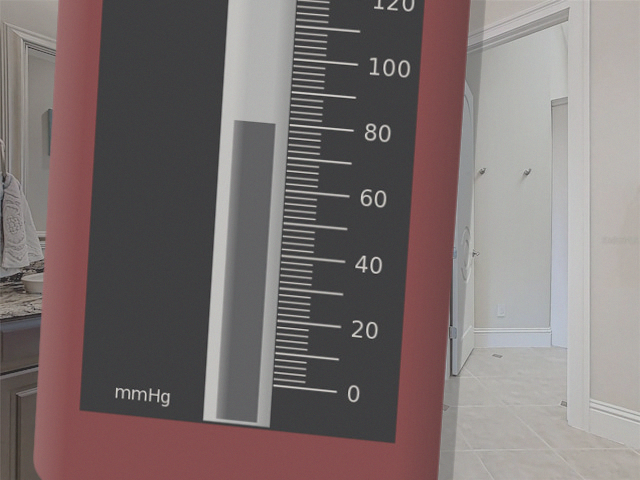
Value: 80 (mmHg)
